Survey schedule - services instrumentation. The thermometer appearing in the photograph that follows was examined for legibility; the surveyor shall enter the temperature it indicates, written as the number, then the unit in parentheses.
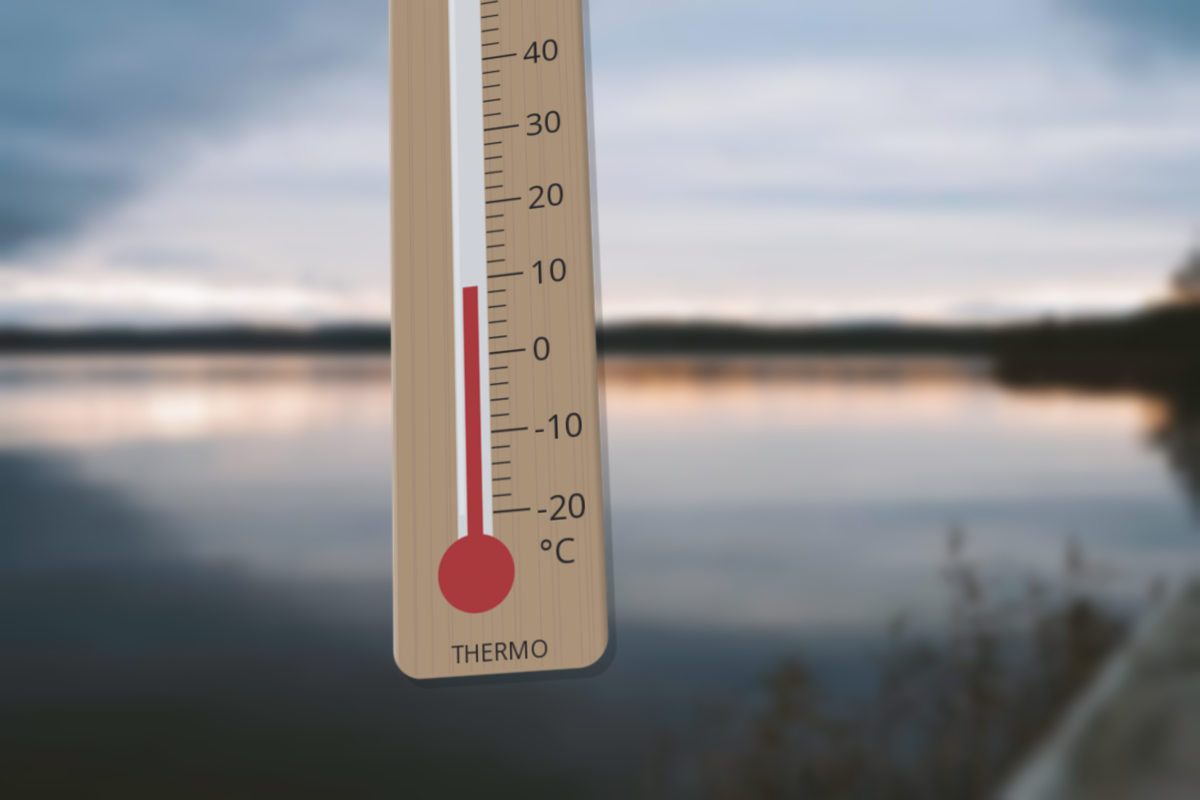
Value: 9 (°C)
